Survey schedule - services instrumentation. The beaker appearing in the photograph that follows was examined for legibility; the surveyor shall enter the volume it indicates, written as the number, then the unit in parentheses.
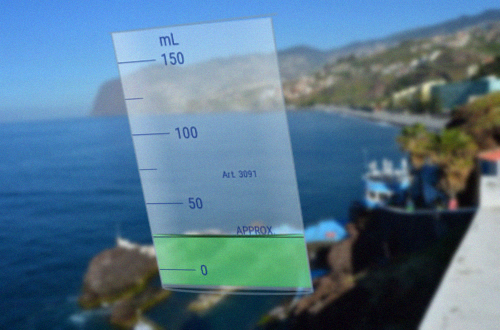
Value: 25 (mL)
